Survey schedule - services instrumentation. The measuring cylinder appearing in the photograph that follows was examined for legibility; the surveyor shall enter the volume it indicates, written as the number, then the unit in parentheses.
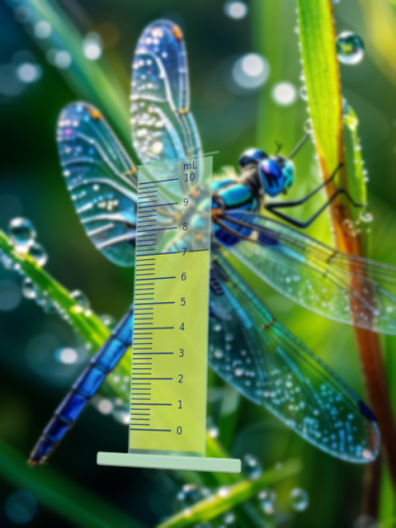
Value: 7 (mL)
